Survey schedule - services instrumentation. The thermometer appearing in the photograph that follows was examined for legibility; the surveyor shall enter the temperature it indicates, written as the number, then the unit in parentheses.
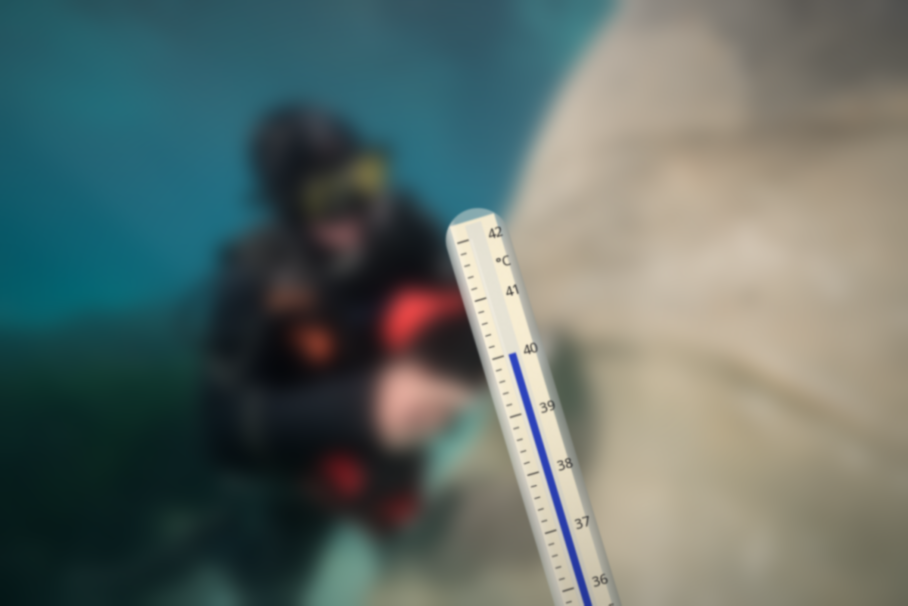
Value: 40 (°C)
